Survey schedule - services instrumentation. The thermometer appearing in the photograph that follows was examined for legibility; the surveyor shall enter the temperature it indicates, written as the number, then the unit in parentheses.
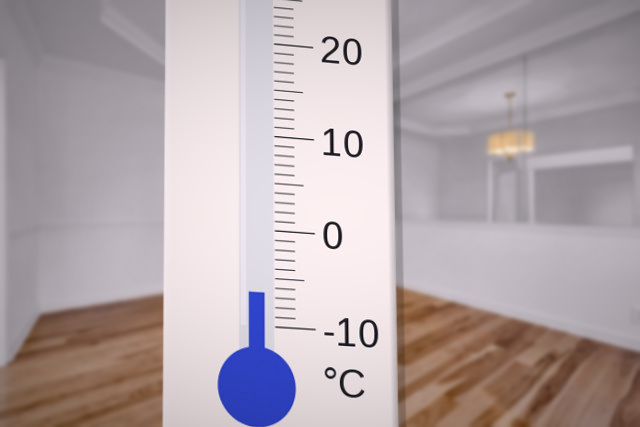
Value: -6.5 (°C)
